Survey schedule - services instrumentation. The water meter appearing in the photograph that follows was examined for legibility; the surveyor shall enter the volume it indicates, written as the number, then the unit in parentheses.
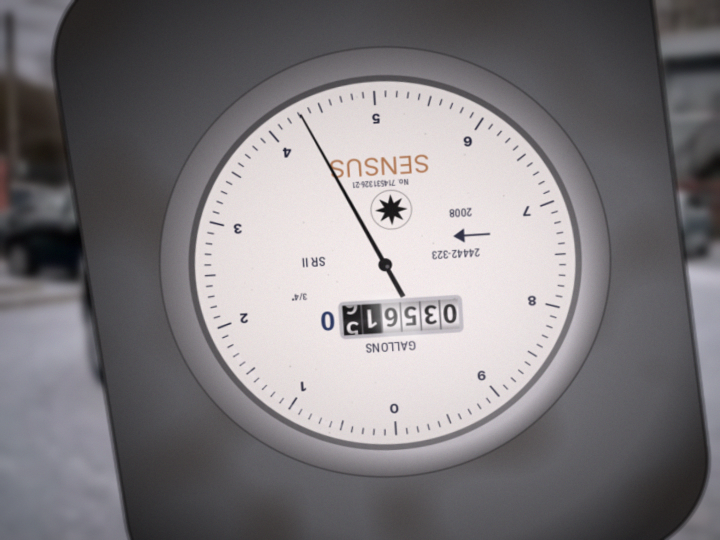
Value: 356154.3 (gal)
